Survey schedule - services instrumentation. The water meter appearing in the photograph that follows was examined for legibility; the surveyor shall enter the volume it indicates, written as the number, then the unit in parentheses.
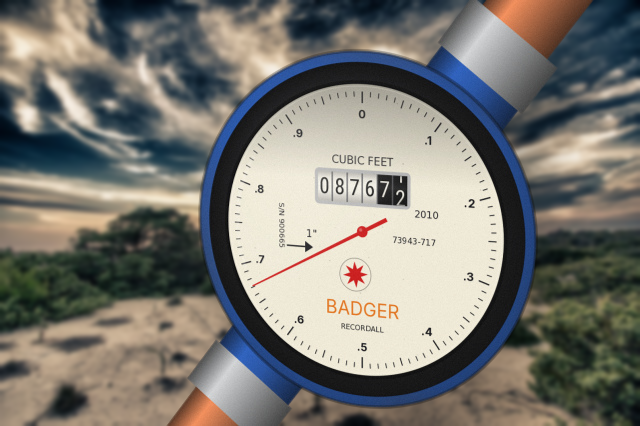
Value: 87671.67 (ft³)
